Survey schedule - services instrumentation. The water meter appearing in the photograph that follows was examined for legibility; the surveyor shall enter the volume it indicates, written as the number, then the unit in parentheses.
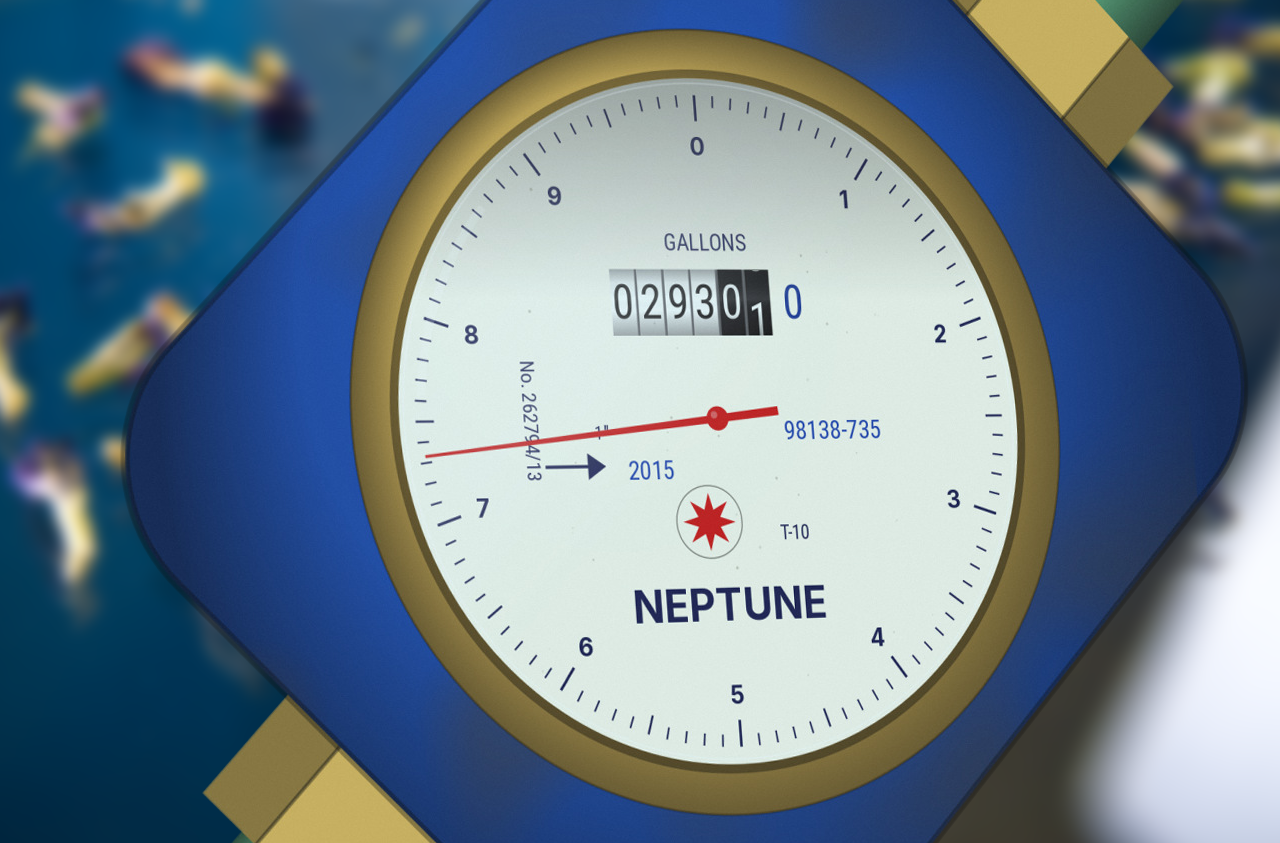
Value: 293007.3 (gal)
